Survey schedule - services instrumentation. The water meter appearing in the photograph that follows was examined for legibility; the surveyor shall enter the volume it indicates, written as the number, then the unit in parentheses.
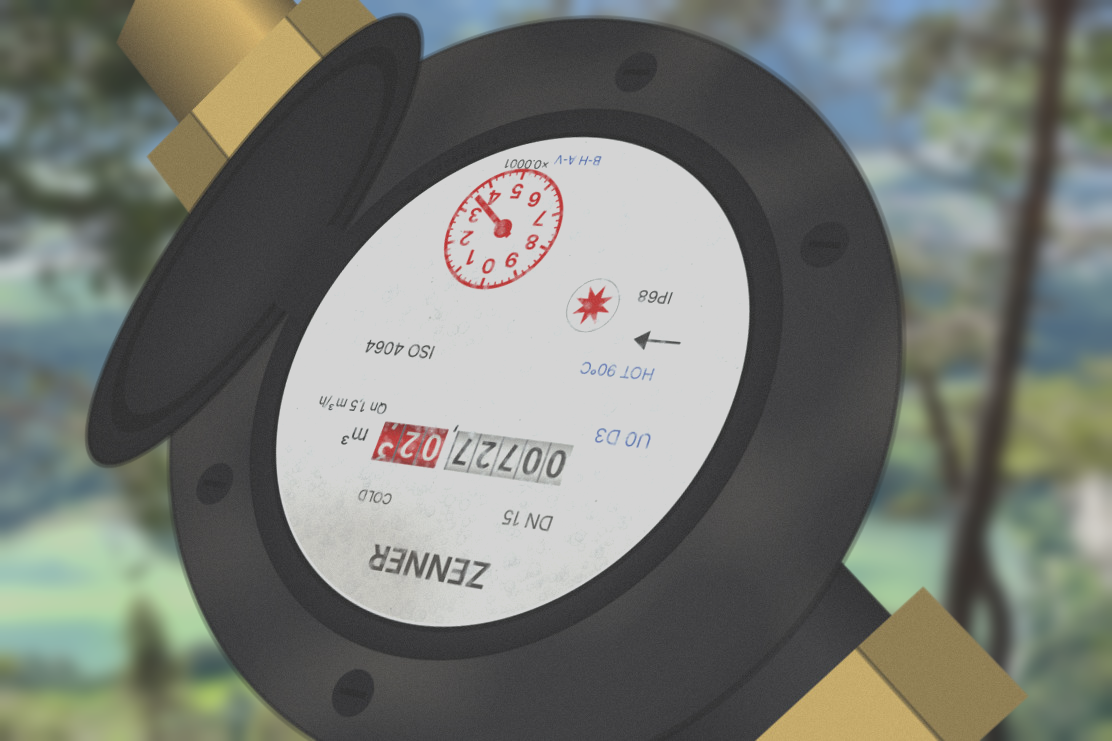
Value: 727.0233 (m³)
